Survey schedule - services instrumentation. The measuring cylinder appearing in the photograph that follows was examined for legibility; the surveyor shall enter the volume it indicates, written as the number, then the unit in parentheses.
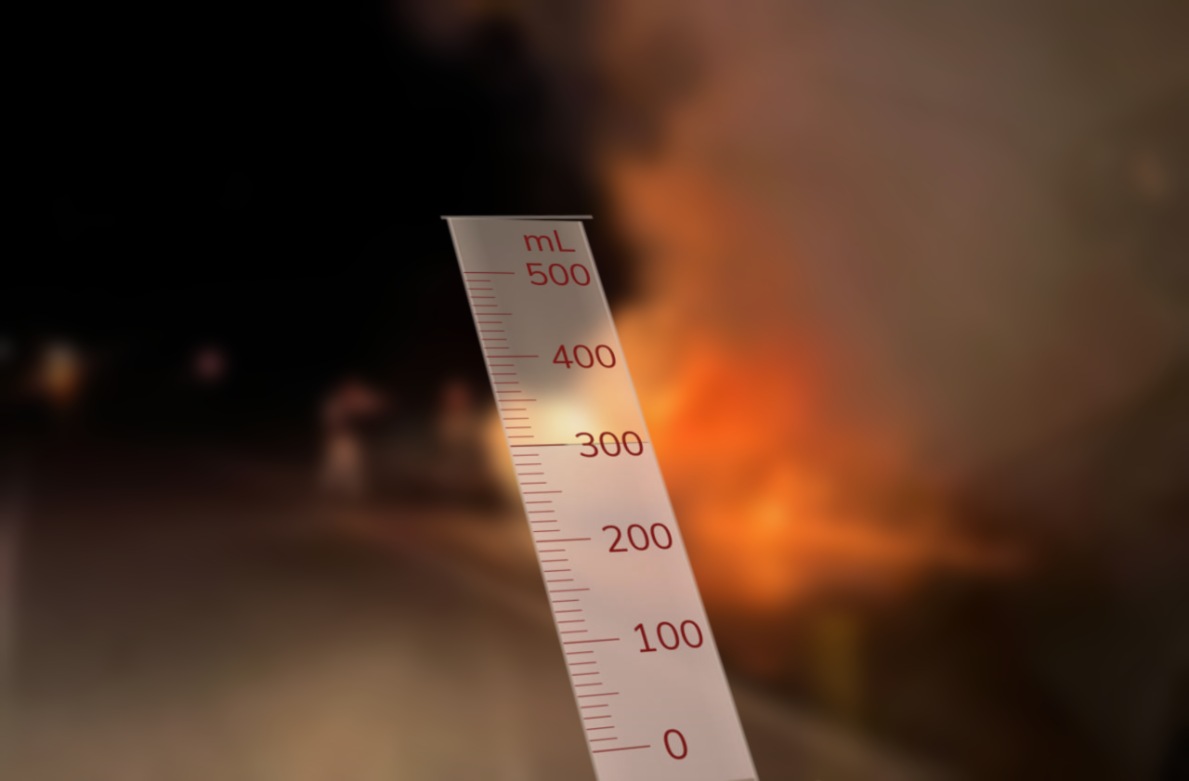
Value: 300 (mL)
